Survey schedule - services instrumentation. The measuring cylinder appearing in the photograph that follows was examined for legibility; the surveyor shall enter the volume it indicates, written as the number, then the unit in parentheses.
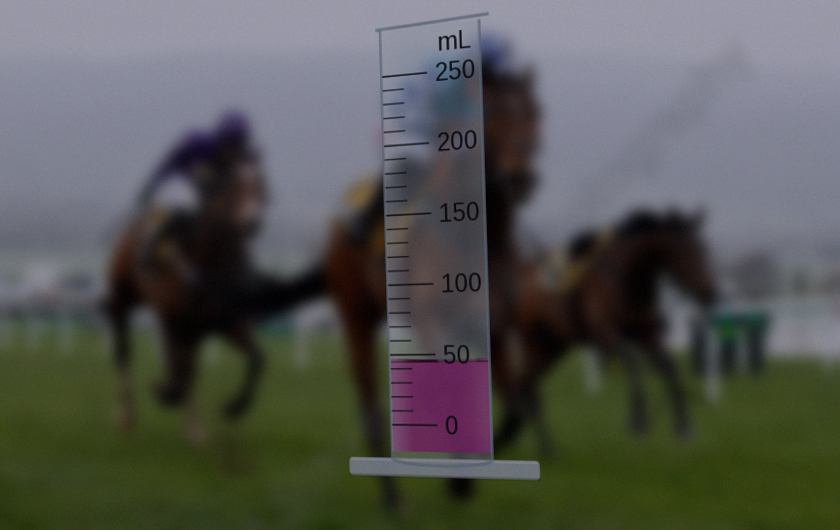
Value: 45 (mL)
